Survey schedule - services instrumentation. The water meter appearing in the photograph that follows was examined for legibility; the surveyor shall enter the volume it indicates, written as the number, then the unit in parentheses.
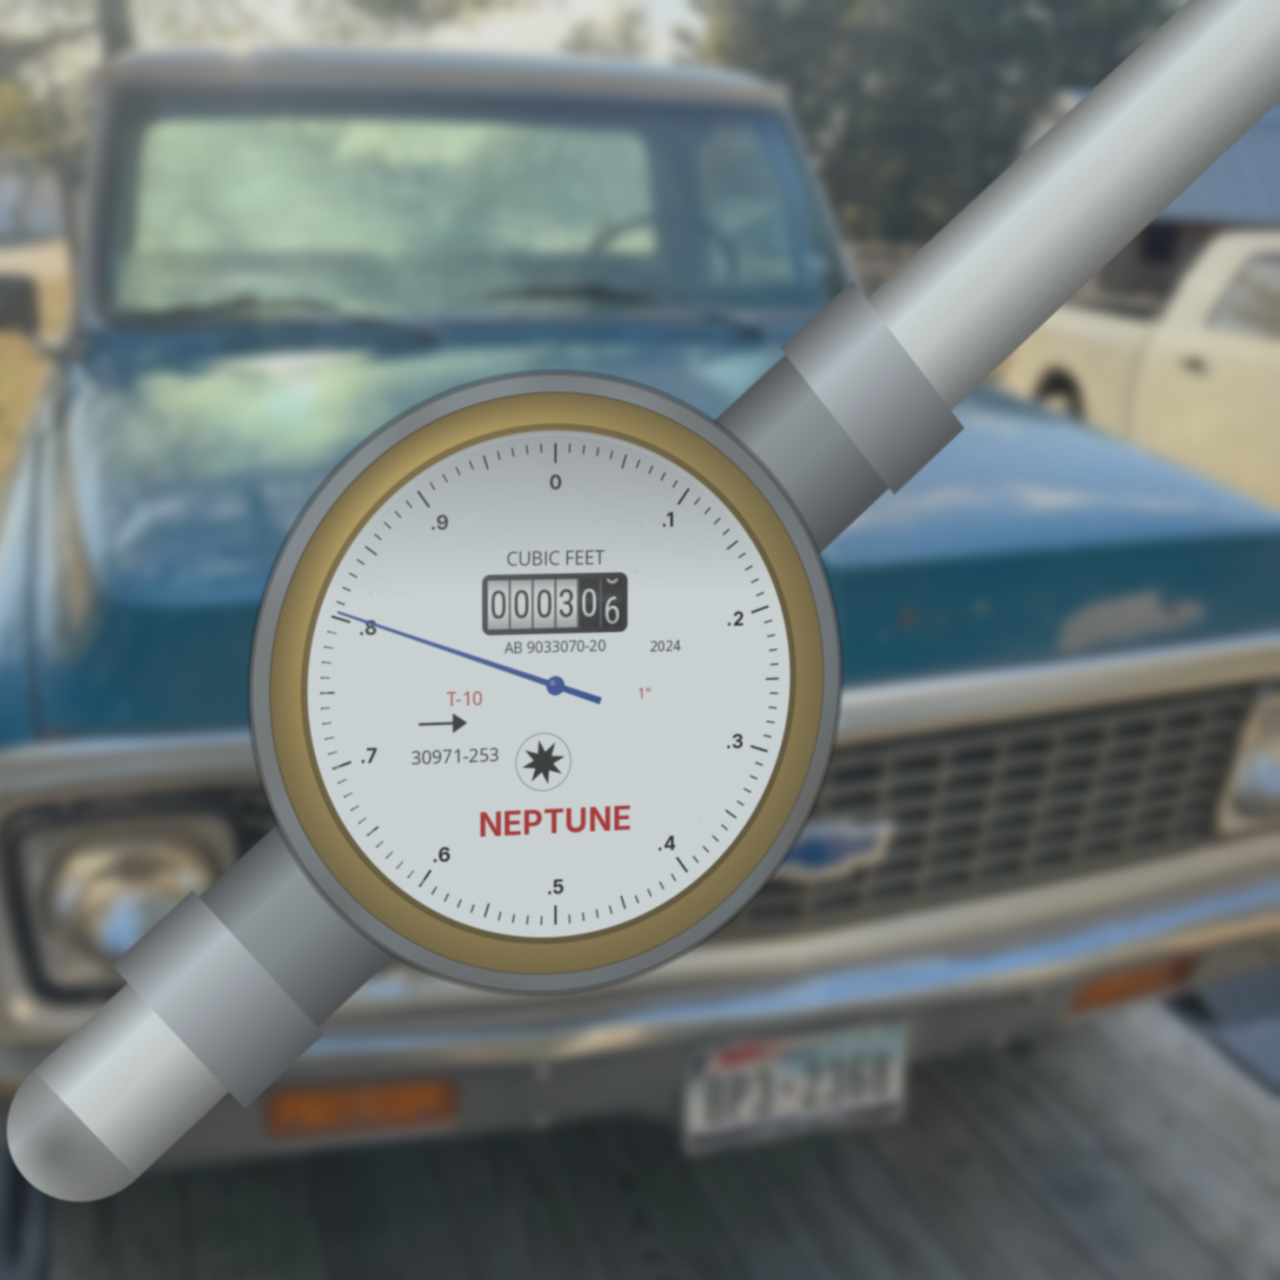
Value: 305.80 (ft³)
